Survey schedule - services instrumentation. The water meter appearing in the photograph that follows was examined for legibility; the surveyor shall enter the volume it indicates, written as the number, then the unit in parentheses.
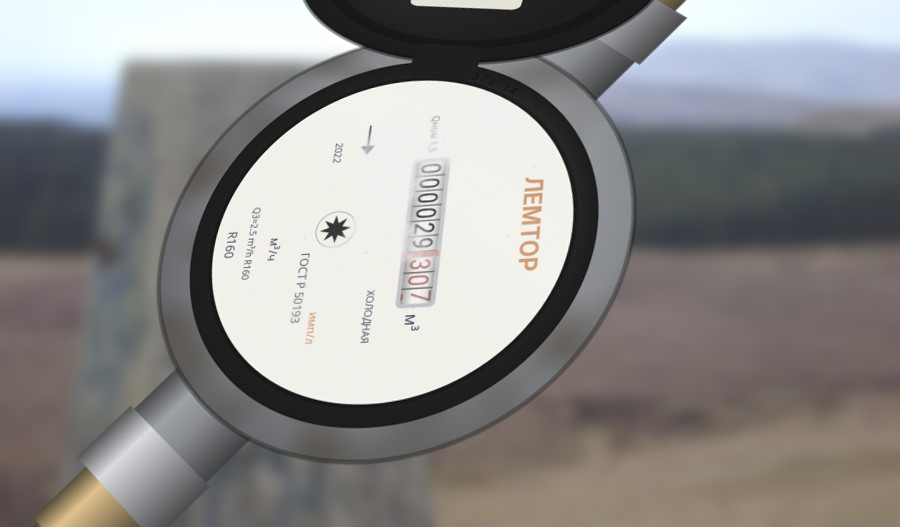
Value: 29.307 (m³)
